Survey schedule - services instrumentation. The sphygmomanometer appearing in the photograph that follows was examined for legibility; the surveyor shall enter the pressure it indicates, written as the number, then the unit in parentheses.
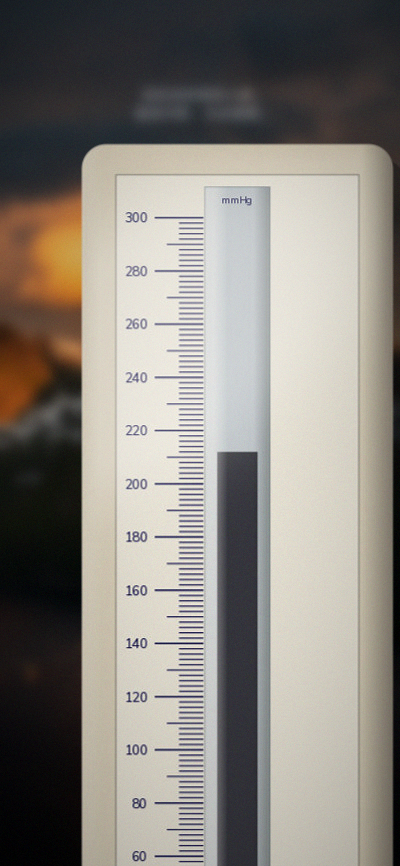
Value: 212 (mmHg)
